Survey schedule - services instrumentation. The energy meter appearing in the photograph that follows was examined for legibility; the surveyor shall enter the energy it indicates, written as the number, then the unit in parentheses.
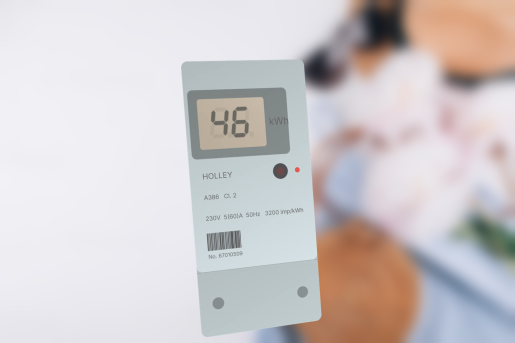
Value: 46 (kWh)
